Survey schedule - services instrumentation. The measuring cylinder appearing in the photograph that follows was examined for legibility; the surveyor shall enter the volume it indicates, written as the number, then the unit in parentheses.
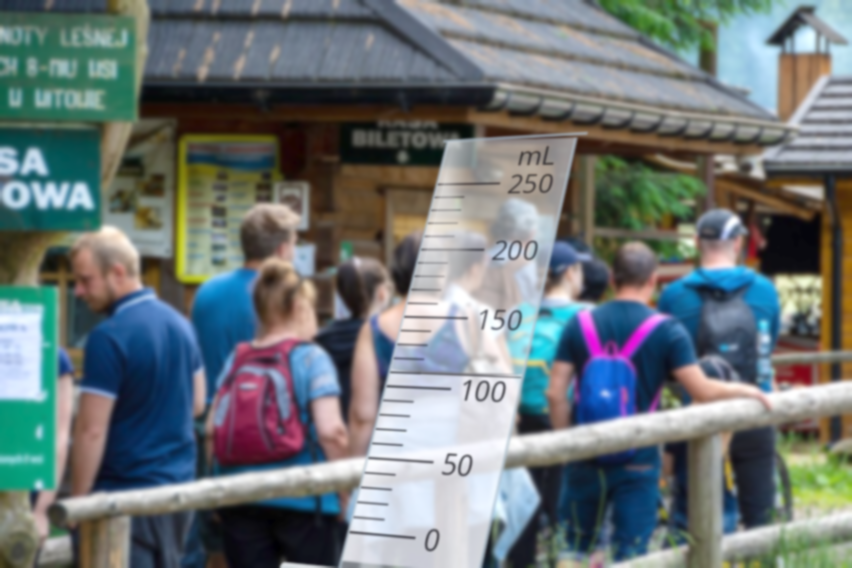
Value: 110 (mL)
